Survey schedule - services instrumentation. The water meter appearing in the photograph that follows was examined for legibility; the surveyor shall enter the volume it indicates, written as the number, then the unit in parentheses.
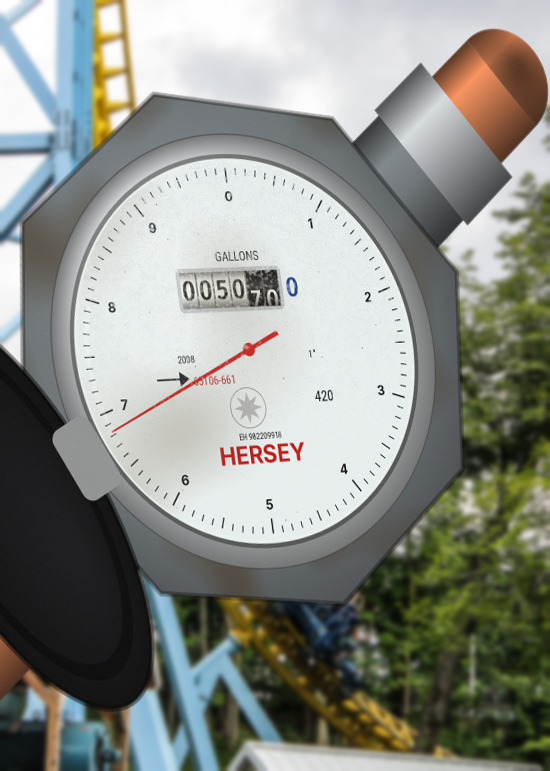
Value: 50696.8 (gal)
